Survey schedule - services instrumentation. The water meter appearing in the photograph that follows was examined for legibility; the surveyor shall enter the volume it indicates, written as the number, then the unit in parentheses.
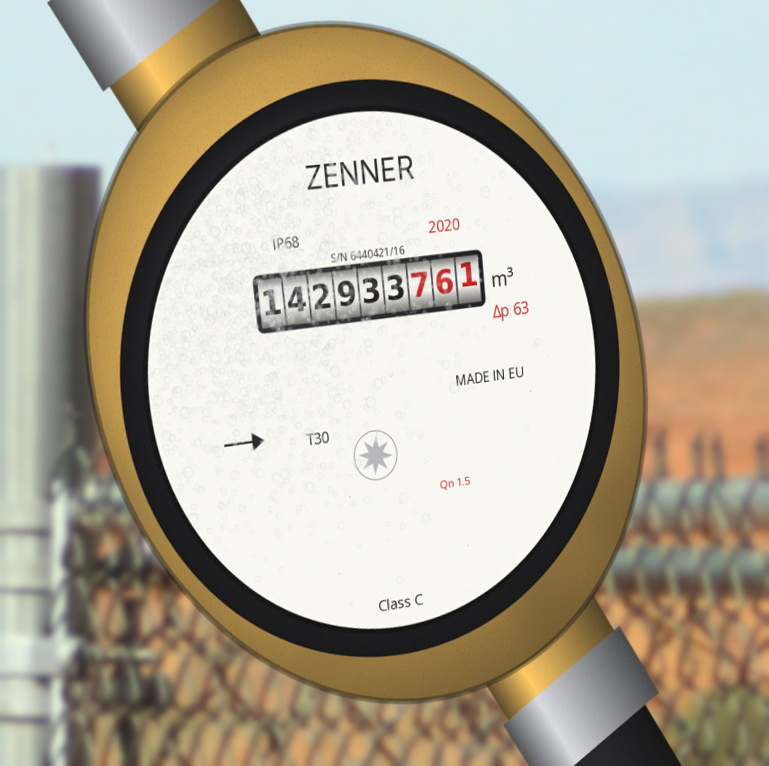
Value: 142933.761 (m³)
